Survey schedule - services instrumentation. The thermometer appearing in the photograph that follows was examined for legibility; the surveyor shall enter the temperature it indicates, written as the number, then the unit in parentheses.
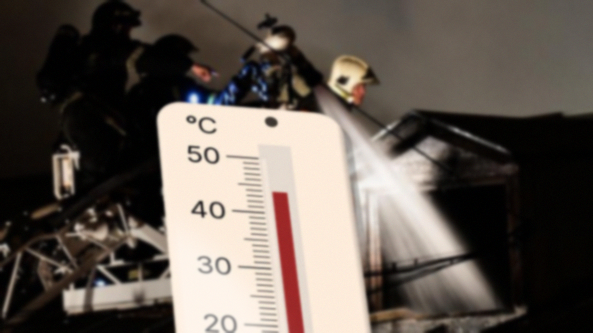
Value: 44 (°C)
